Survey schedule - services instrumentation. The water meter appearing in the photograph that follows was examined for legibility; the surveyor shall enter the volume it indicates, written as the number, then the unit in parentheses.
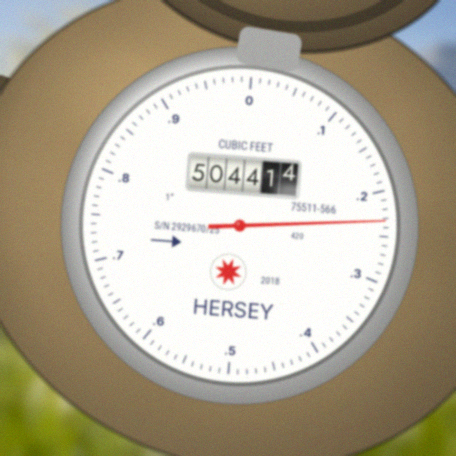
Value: 504414.23 (ft³)
